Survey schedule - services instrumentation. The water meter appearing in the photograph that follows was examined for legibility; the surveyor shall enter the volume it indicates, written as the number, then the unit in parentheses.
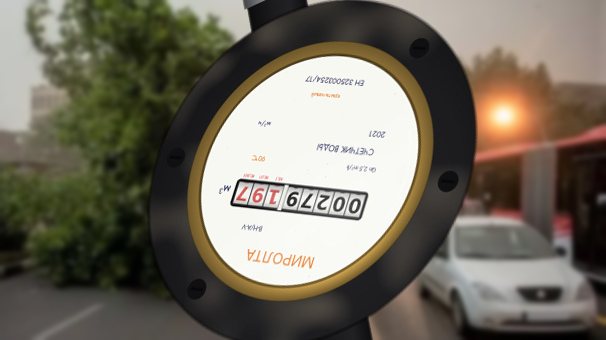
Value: 279.197 (m³)
